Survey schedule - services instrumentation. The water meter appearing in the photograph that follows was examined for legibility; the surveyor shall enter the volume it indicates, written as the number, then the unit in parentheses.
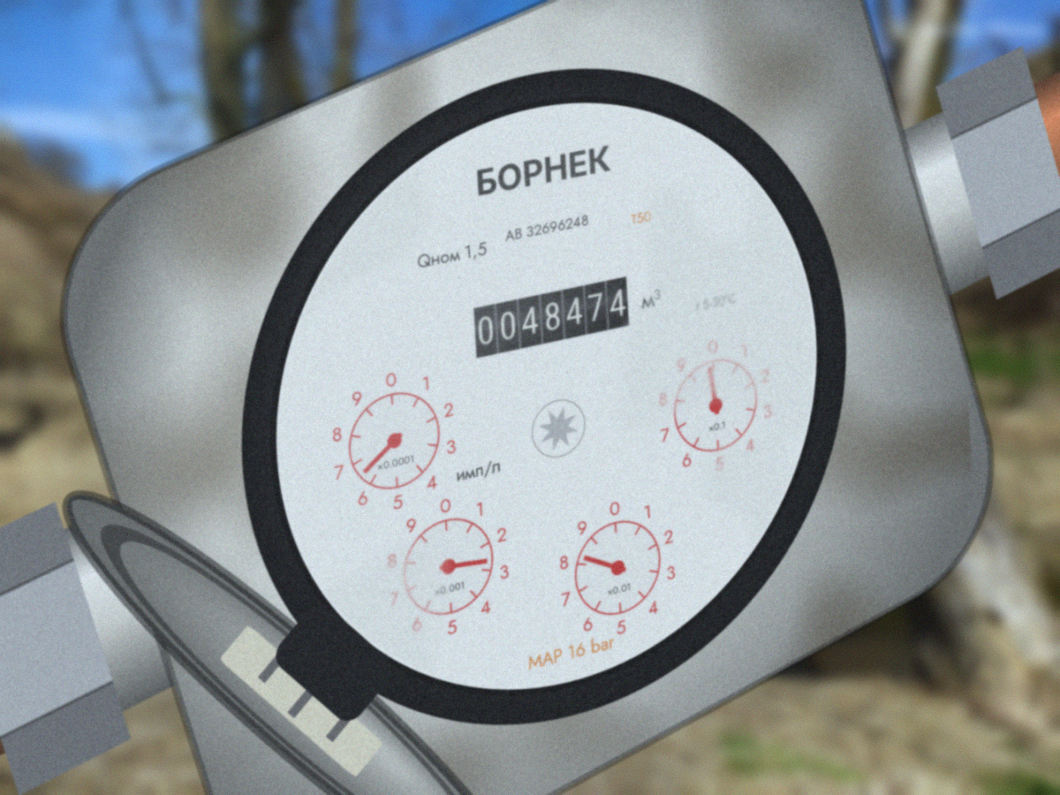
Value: 48473.9826 (m³)
